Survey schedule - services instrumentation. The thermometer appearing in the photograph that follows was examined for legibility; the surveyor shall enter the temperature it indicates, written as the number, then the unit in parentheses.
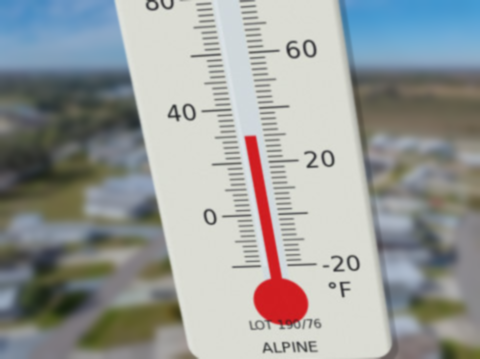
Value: 30 (°F)
